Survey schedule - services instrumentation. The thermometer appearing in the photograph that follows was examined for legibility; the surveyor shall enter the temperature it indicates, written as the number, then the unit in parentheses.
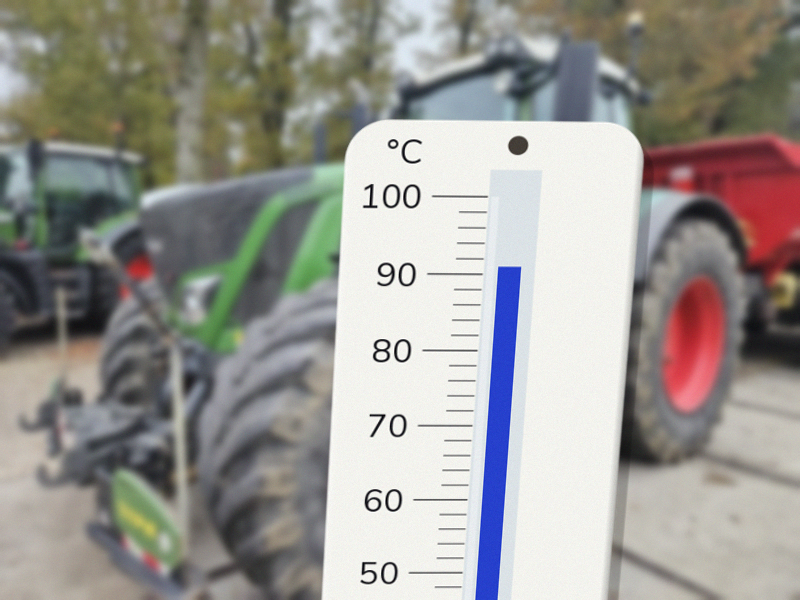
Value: 91 (°C)
